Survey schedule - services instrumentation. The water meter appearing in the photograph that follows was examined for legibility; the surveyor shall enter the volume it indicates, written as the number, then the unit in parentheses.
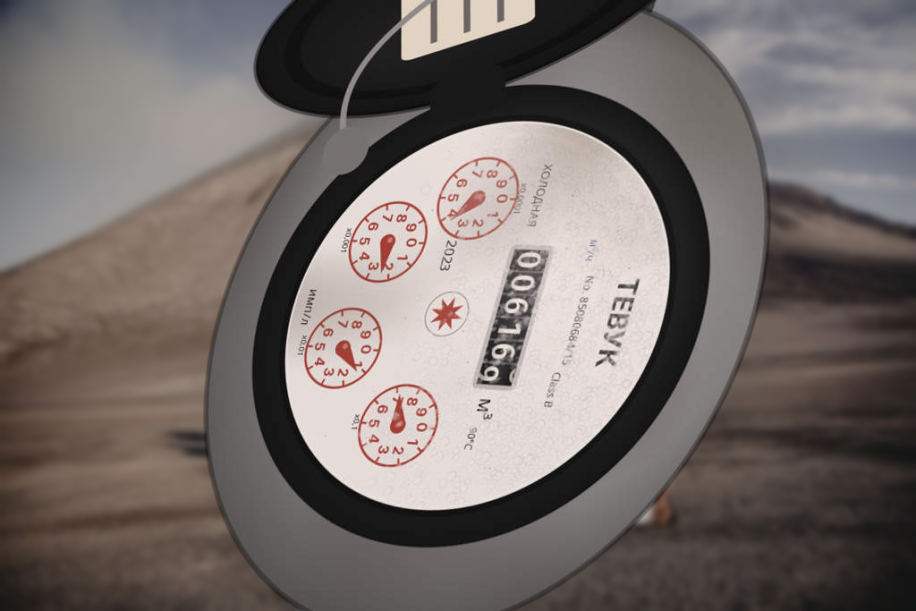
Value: 6168.7123 (m³)
